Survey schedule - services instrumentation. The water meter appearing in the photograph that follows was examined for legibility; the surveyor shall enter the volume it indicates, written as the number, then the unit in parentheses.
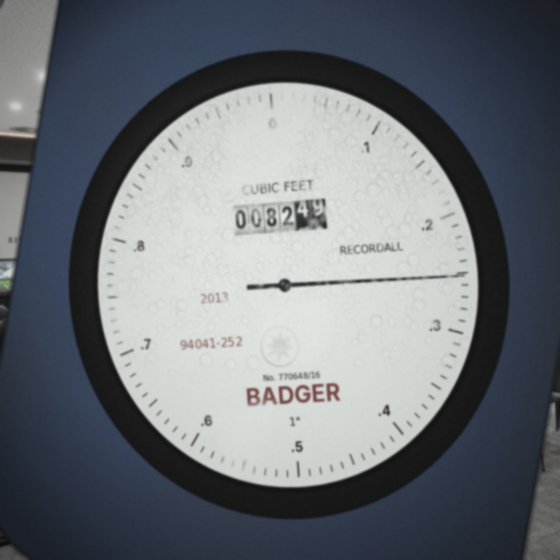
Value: 8249.25 (ft³)
